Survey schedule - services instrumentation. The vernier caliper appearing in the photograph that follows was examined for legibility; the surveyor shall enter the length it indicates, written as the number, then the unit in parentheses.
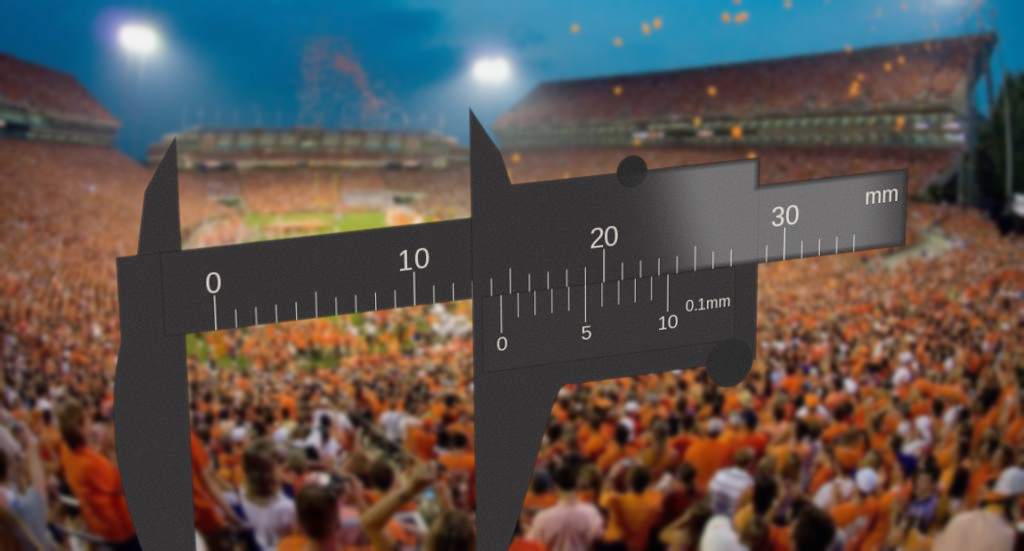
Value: 14.5 (mm)
